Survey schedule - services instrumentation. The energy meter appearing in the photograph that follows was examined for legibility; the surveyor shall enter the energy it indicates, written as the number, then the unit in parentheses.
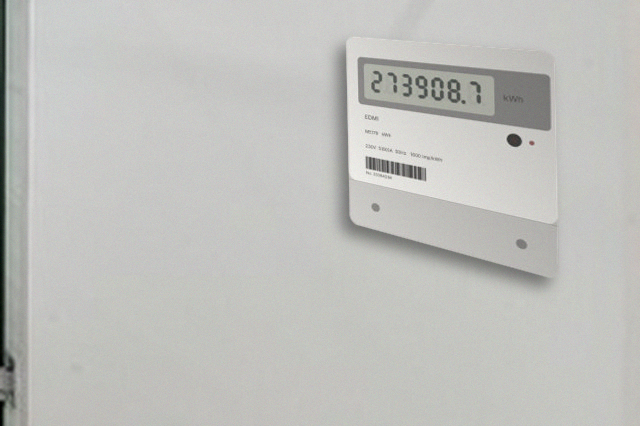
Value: 273908.7 (kWh)
